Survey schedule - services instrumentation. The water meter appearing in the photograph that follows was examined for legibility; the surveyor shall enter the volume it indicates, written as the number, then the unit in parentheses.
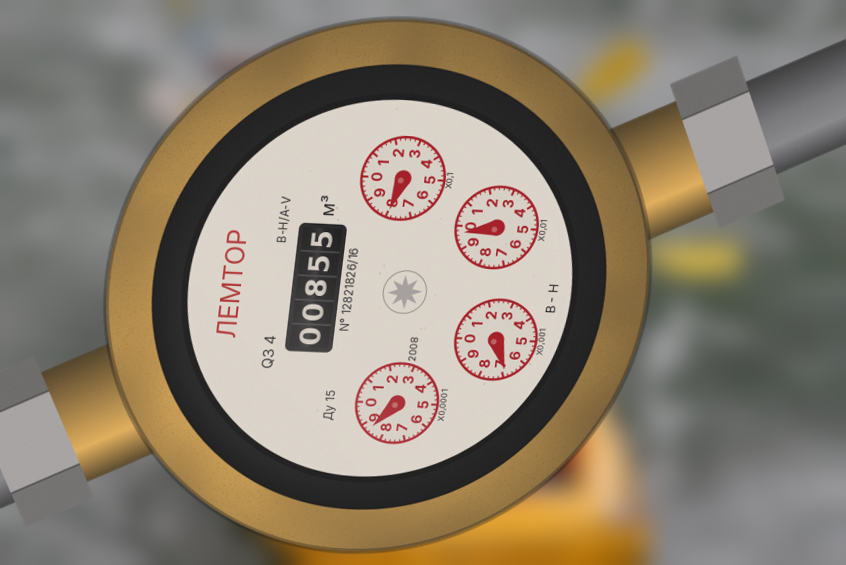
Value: 855.7968 (m³)
